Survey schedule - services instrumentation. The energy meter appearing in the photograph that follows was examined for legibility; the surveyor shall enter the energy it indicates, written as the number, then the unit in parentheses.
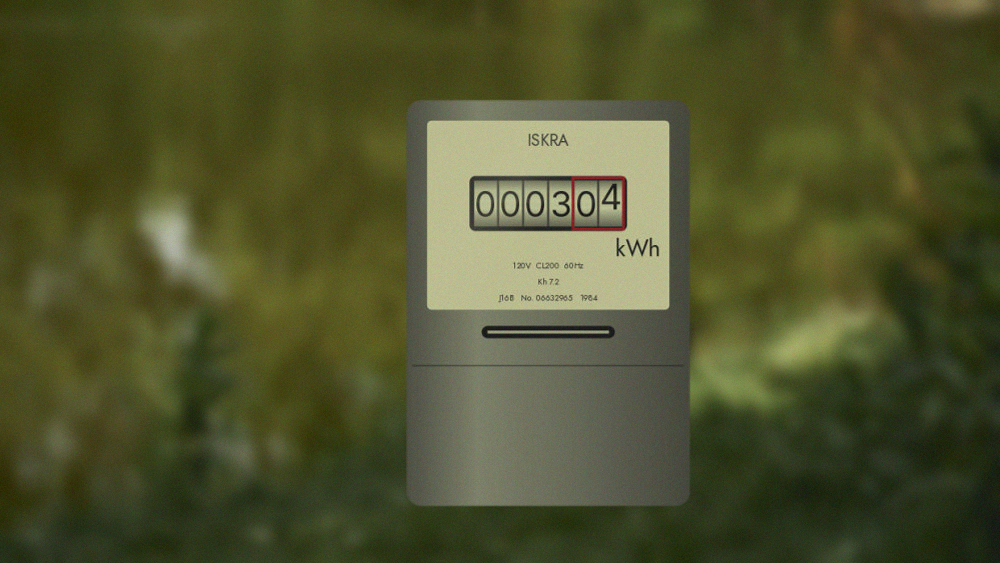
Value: 3.04 (kWh)
